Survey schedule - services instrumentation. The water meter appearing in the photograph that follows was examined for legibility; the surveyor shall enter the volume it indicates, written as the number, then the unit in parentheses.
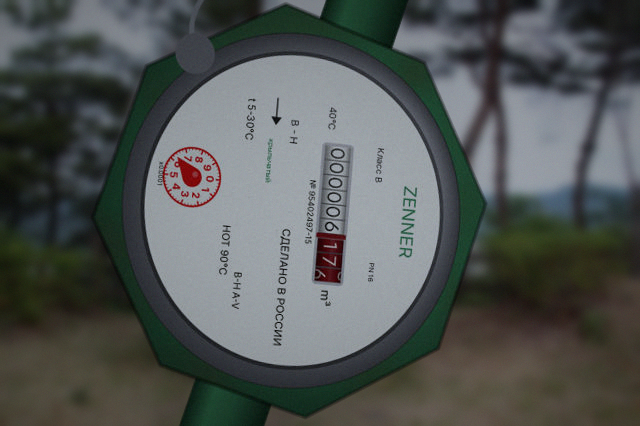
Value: 6.1756 (m³)
